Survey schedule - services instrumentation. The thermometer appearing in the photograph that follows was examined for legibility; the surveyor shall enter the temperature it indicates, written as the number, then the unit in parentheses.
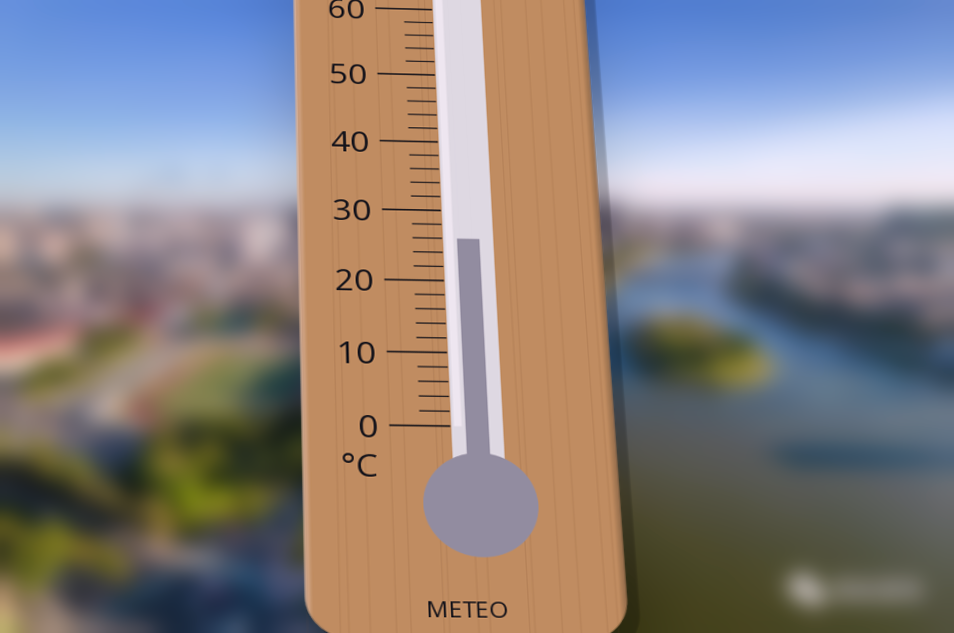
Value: 26 (°C)
